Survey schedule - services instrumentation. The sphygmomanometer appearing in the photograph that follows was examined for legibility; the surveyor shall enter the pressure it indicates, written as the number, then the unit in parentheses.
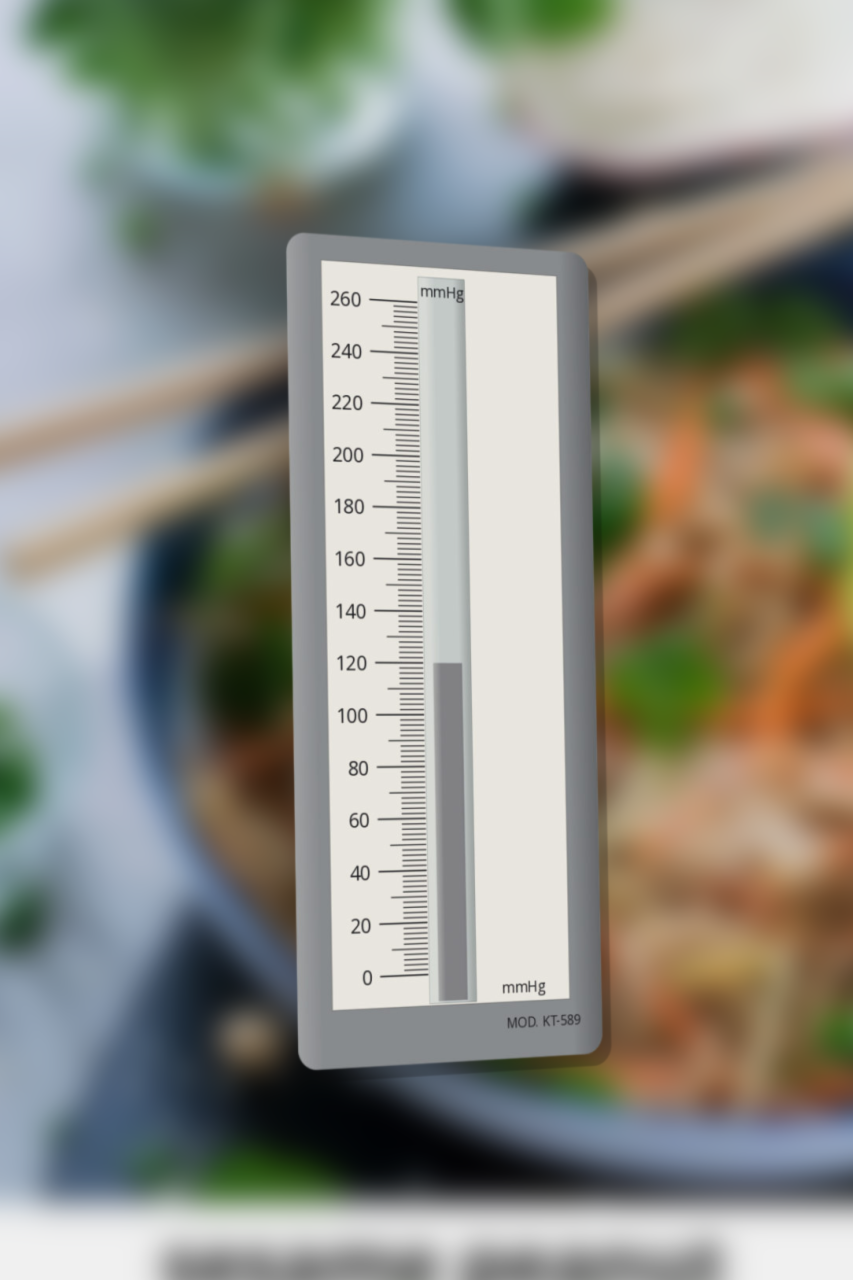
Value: 120 (mmHg)
